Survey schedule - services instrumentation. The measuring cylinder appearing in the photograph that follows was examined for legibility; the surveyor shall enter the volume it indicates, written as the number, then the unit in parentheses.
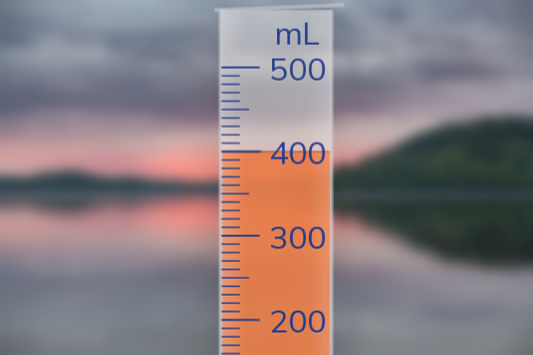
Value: 400 (mL)
